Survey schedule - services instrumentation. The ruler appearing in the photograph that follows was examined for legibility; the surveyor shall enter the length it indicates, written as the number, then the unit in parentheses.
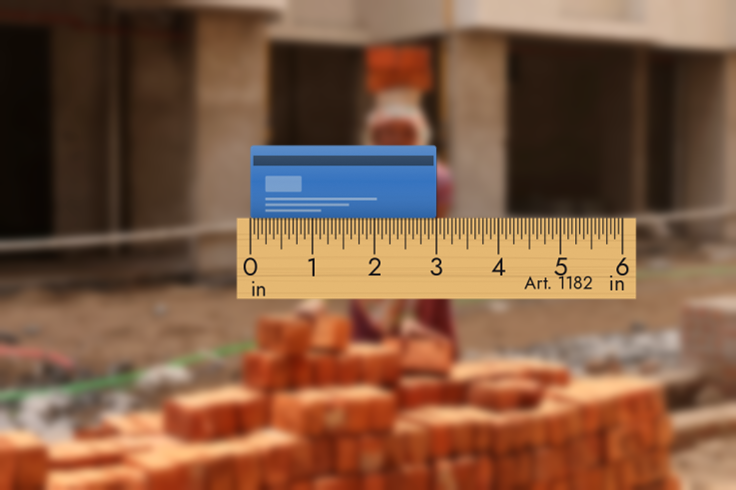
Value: 3 (in)
